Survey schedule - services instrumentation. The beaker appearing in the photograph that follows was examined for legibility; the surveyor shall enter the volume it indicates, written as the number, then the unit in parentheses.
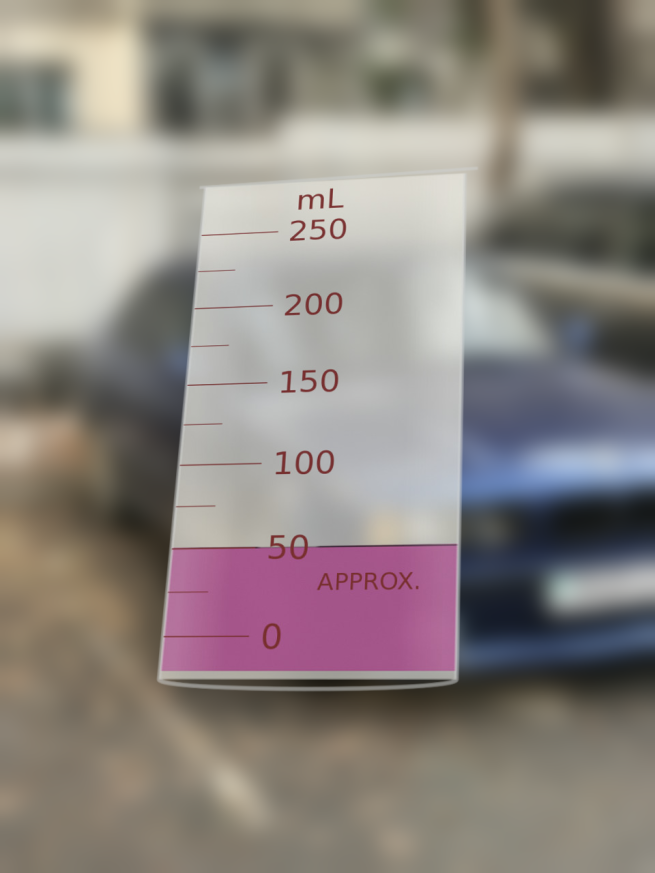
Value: 50 (mL)
